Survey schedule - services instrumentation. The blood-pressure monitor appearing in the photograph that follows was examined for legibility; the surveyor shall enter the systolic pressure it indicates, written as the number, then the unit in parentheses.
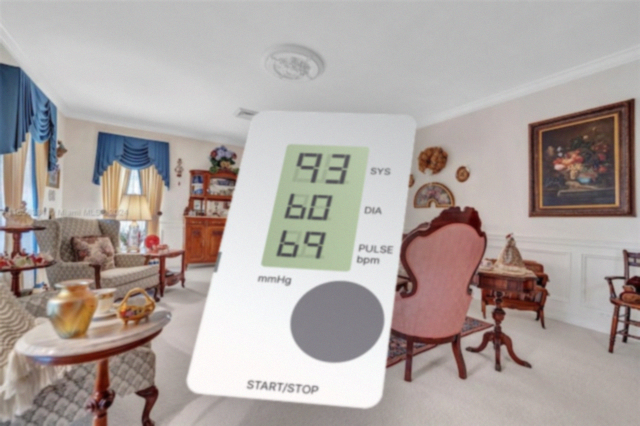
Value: 93 (mmHg)
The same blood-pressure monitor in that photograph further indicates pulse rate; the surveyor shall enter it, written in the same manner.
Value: 69 (bpm)
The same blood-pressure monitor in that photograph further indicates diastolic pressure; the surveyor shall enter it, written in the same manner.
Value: 60 (mmHg)
